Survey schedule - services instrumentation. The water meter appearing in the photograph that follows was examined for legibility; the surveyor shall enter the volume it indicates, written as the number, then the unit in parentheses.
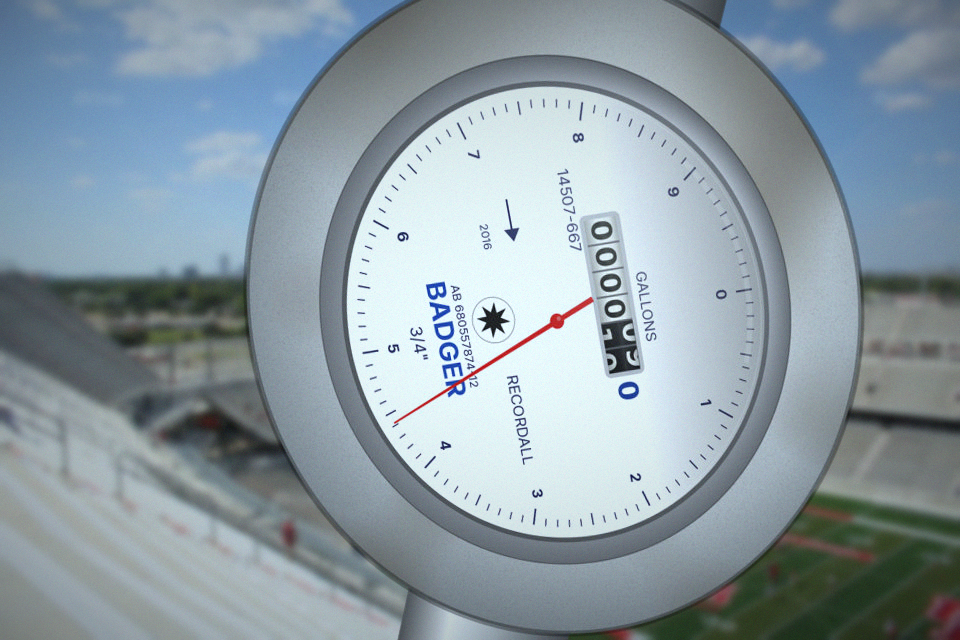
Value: 94.4 (gal)
